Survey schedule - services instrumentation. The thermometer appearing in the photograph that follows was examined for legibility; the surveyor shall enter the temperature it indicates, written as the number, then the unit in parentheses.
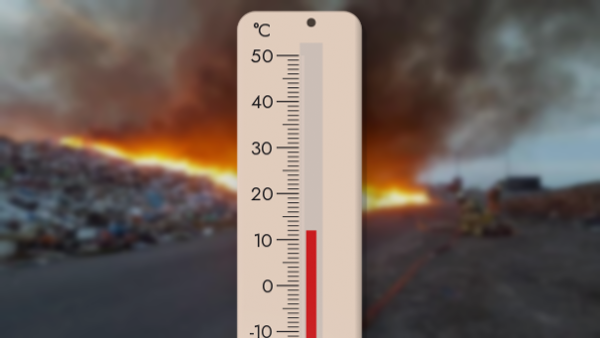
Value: 12 (°C)
